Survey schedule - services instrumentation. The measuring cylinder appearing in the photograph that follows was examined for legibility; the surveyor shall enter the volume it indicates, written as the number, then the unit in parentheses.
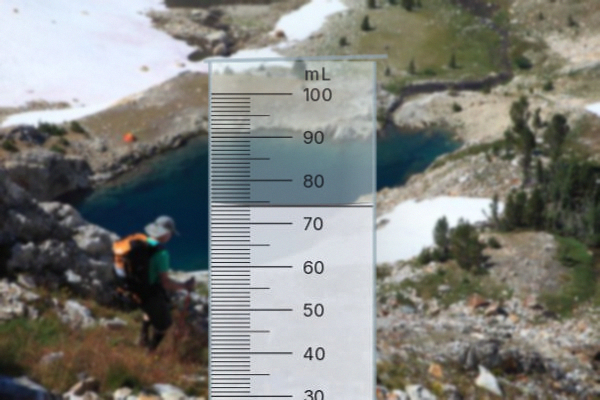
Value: 74 (mL)
